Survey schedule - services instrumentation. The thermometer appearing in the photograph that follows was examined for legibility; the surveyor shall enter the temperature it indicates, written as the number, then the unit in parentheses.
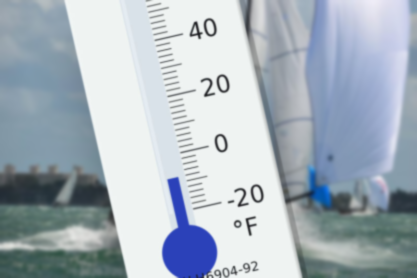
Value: -8 (°F)
